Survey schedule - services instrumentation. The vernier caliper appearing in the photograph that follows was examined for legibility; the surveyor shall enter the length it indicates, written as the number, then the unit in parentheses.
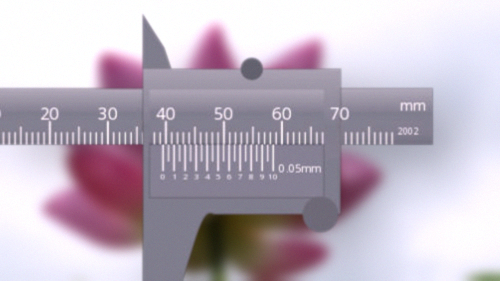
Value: 39.5 (mm)
